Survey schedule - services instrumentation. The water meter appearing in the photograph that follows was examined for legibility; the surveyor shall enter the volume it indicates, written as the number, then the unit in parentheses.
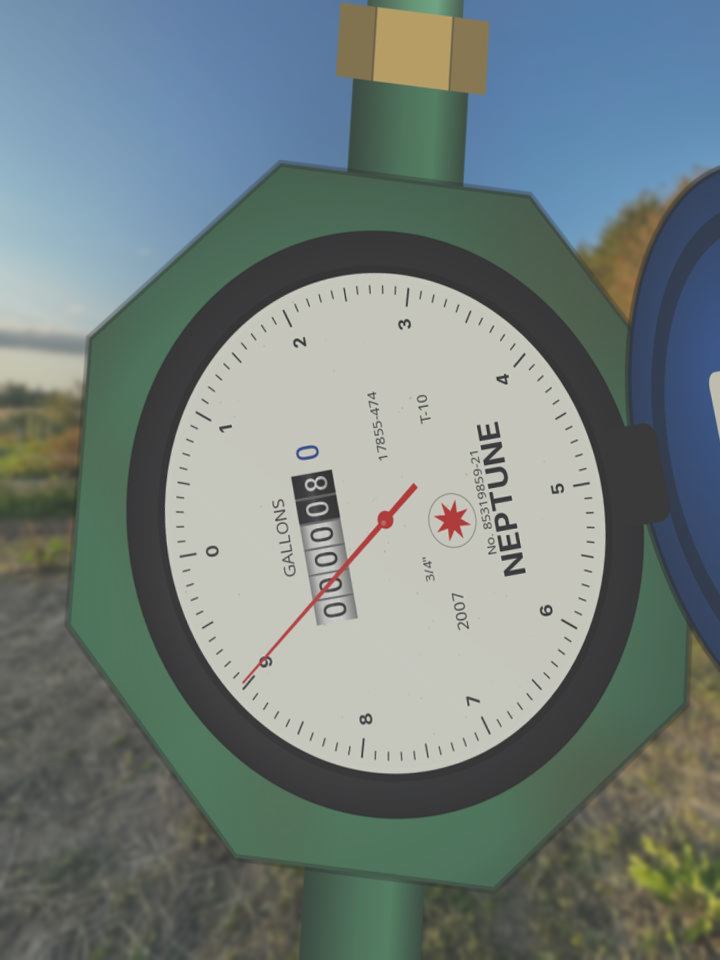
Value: 79.0 (gal)
